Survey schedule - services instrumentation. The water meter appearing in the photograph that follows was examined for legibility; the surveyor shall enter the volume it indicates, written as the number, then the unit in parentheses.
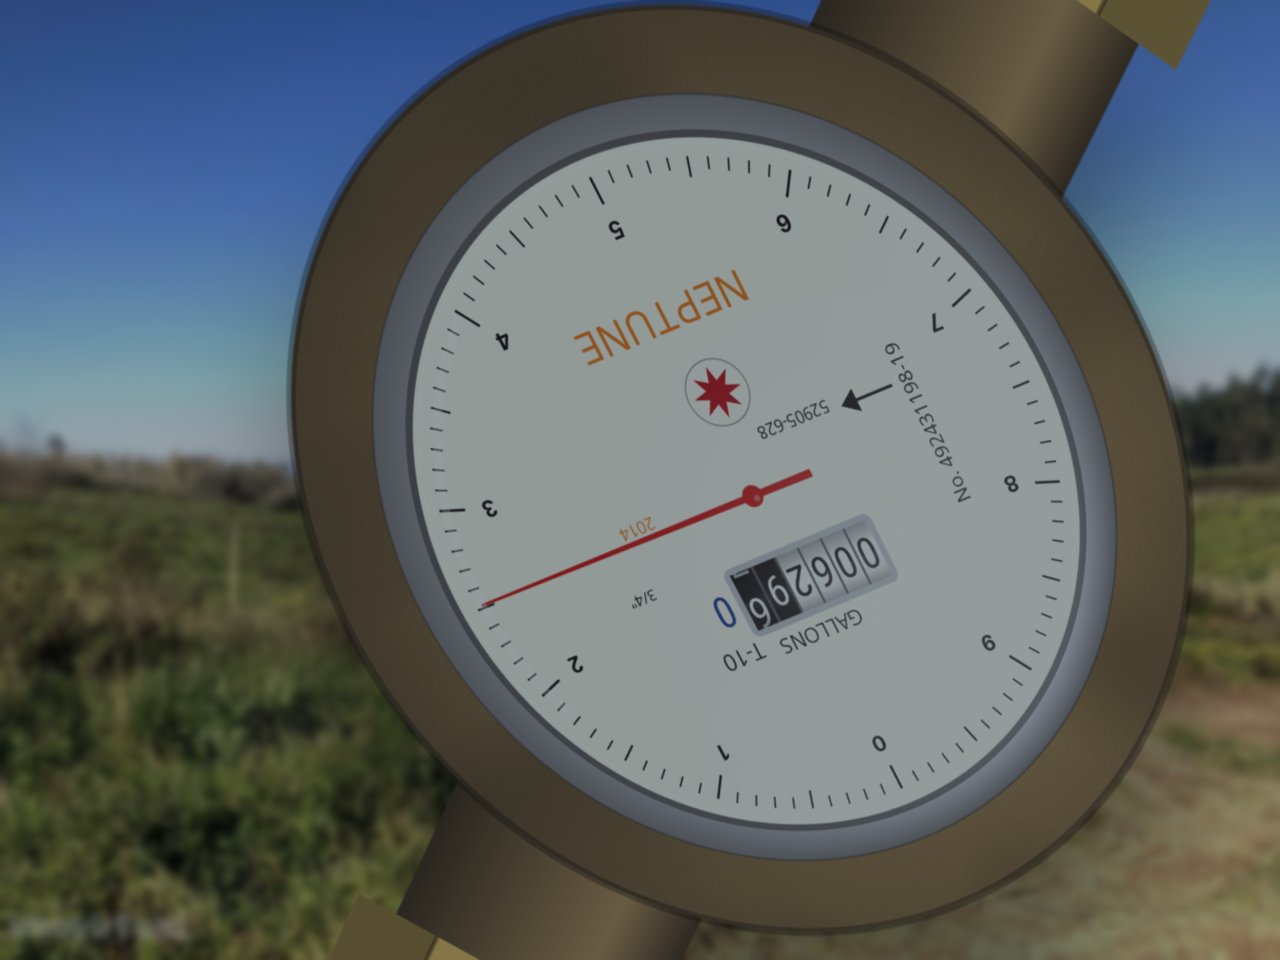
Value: 62962.5 (gal)
